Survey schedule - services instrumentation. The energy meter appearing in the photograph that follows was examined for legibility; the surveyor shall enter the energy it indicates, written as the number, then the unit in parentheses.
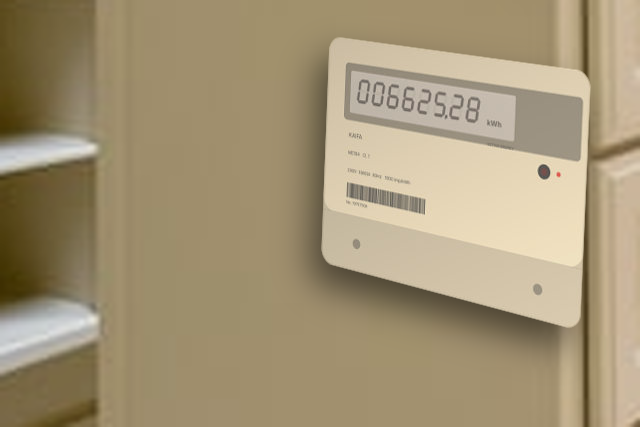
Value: 6625.28 (kWh)
